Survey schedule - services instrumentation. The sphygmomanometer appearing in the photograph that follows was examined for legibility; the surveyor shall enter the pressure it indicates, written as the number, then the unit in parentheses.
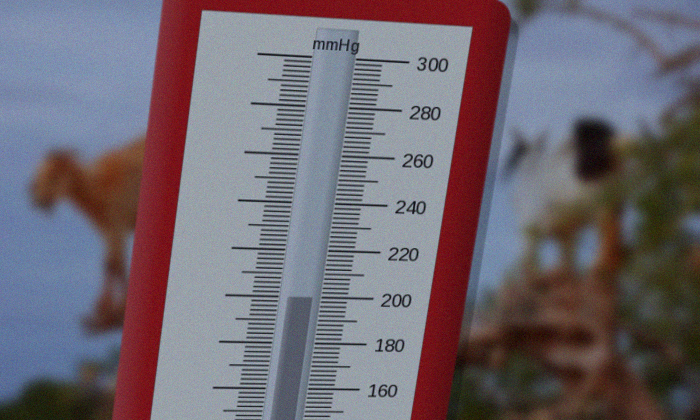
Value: 200 (mmHg)
